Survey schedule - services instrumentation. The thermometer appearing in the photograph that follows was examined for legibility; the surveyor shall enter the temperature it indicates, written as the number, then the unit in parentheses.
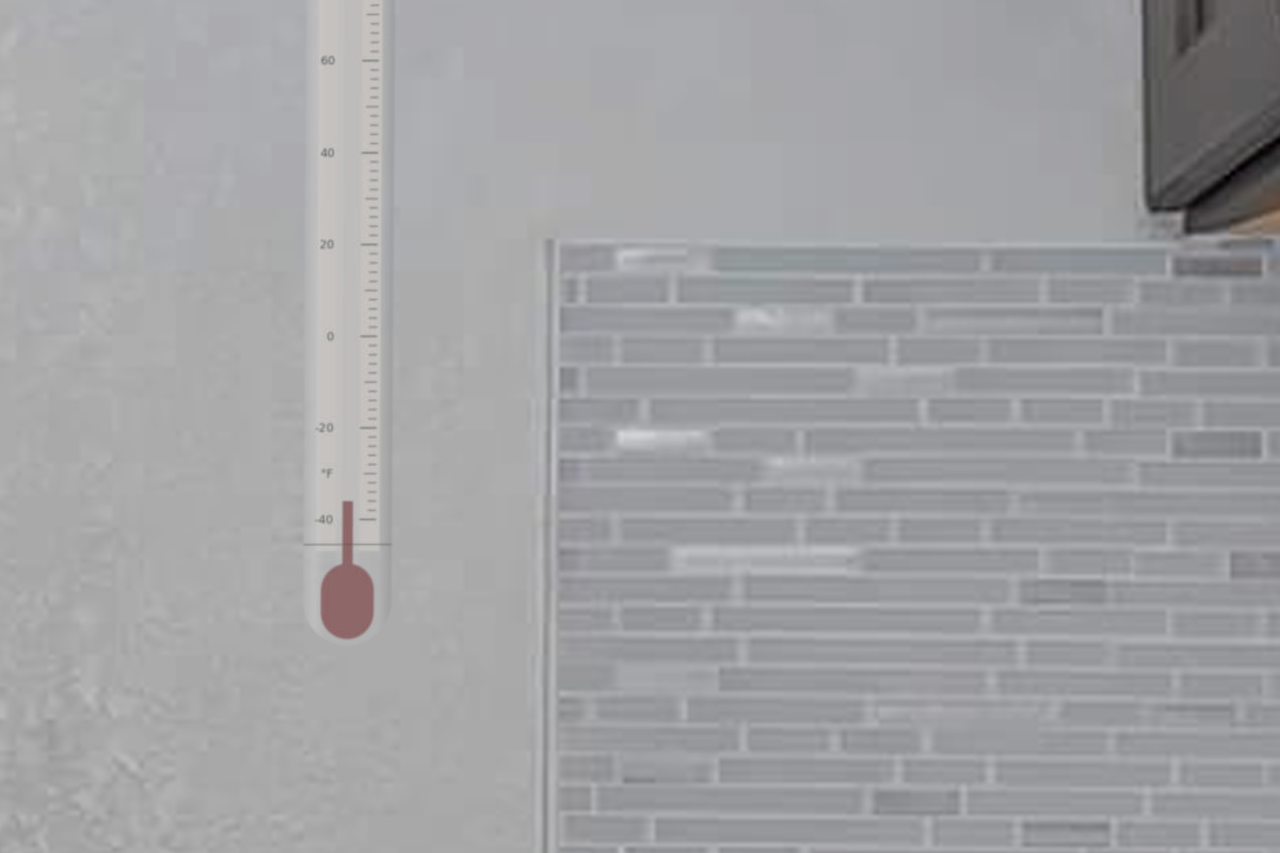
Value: -36 (°F)
